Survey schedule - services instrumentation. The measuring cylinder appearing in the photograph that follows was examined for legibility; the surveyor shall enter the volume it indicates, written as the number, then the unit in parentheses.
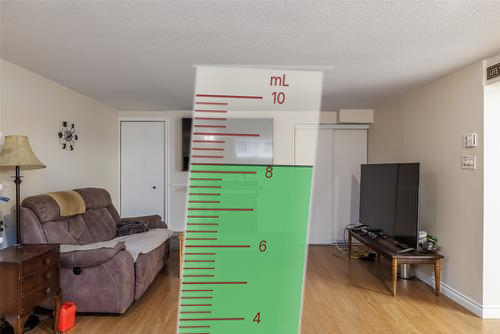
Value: 8.2 (mL)
